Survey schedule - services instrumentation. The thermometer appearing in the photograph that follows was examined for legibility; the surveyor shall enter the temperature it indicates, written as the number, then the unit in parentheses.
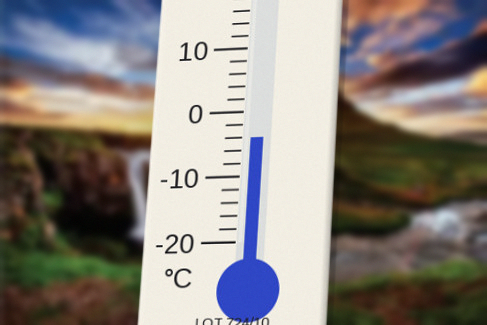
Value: -4 (°C)
